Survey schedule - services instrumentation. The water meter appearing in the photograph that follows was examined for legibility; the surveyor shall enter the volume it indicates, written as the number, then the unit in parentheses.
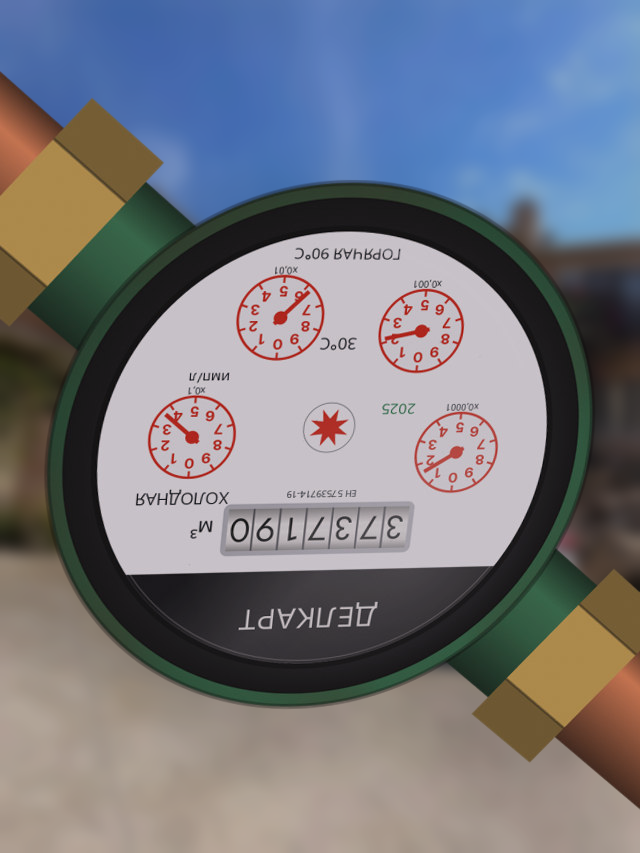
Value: 3737190.3621 (m³)
